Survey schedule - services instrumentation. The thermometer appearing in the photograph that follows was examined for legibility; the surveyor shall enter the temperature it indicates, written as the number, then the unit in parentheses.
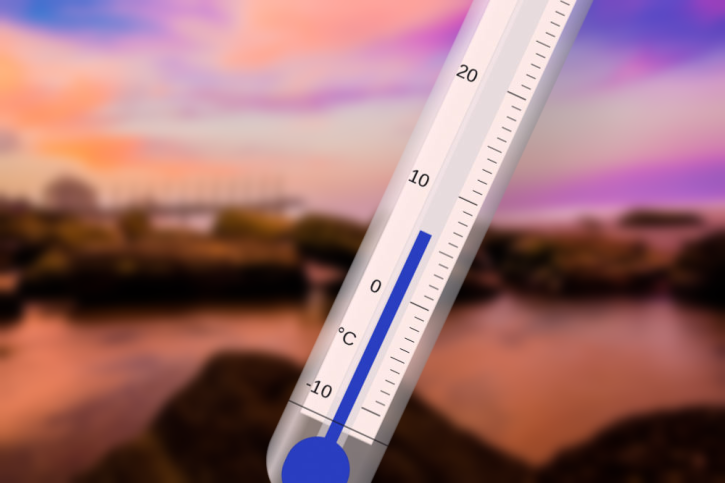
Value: 6 (°C)
